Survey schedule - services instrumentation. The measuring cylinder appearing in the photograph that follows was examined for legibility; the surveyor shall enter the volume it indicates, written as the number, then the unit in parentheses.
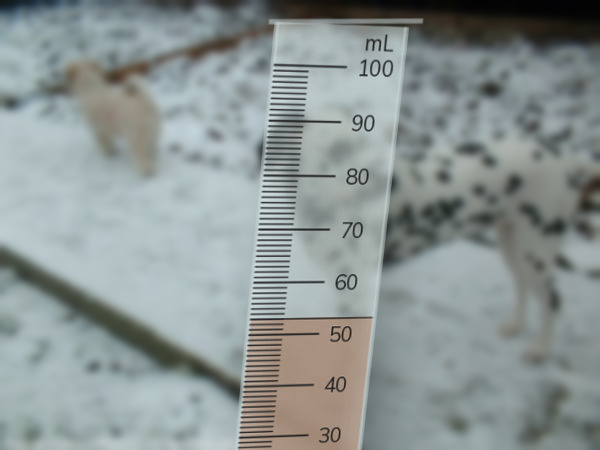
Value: 53 (mL)
